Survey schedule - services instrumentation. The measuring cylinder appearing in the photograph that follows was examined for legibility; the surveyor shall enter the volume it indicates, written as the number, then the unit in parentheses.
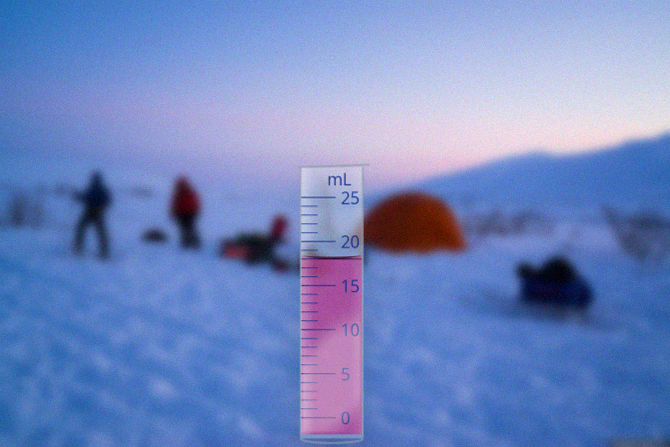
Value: 18 (mL)
